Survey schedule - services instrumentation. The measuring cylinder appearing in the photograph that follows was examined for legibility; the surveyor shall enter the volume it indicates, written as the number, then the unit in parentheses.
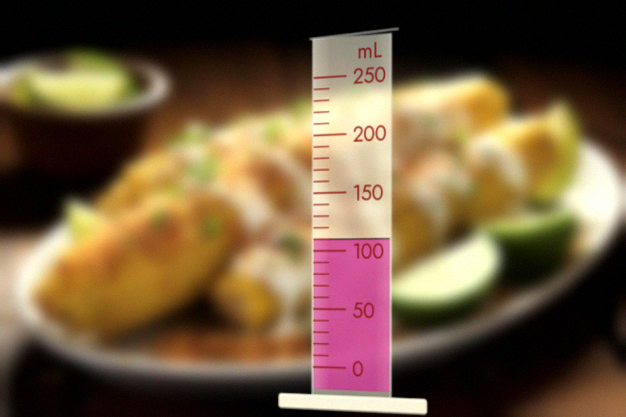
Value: 110 (mL)
